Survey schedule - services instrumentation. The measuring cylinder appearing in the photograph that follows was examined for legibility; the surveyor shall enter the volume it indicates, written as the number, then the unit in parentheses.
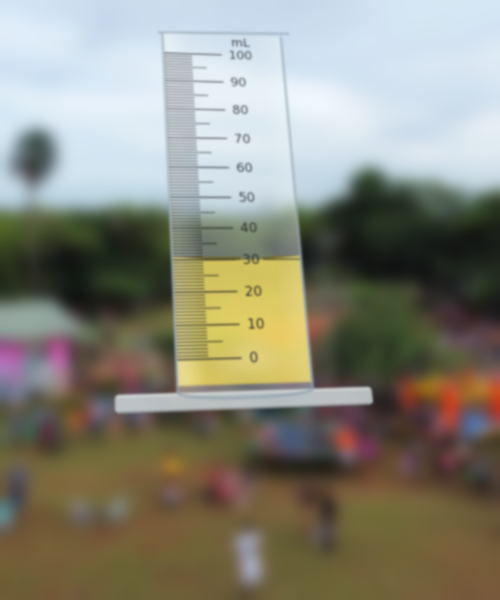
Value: 30 (mL)
